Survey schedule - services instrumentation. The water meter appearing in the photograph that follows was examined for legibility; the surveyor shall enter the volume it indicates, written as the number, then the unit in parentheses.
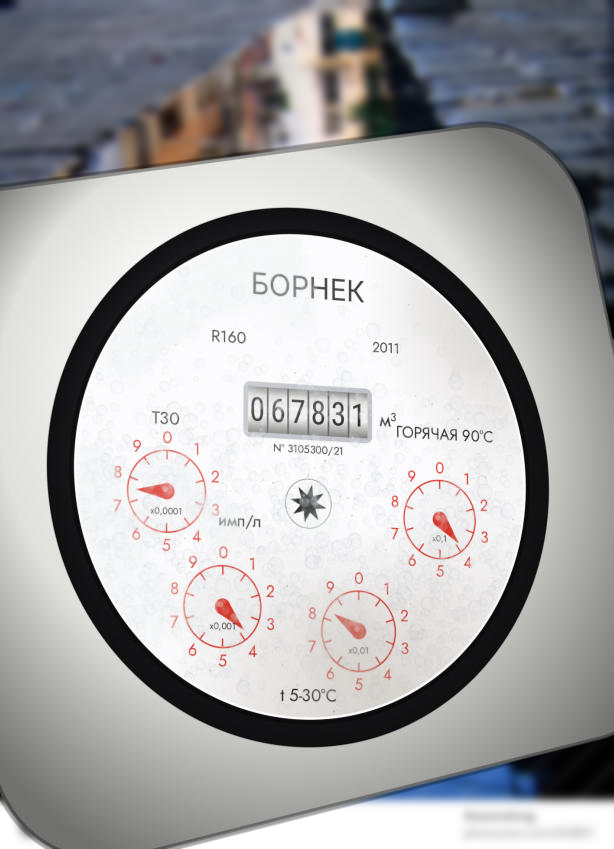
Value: 67831.3837 (m³)
